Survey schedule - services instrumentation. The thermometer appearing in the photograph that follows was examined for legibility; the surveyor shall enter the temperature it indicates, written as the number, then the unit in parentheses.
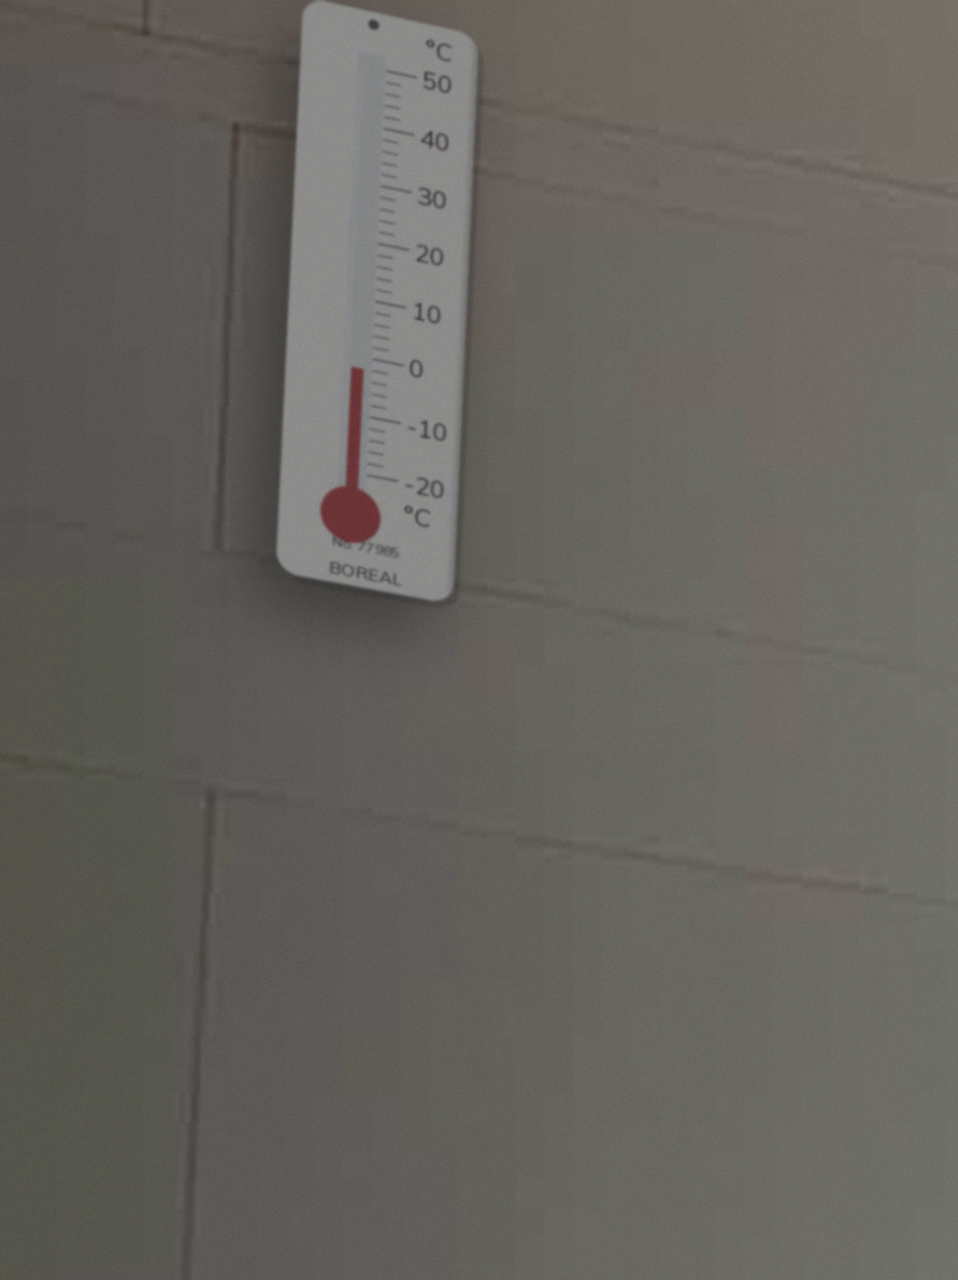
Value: -2 (°C)
